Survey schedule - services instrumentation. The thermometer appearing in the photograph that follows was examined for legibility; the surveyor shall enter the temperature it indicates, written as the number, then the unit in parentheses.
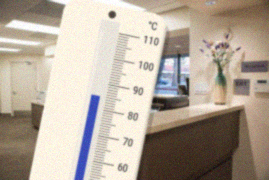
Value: 85 (°C)
